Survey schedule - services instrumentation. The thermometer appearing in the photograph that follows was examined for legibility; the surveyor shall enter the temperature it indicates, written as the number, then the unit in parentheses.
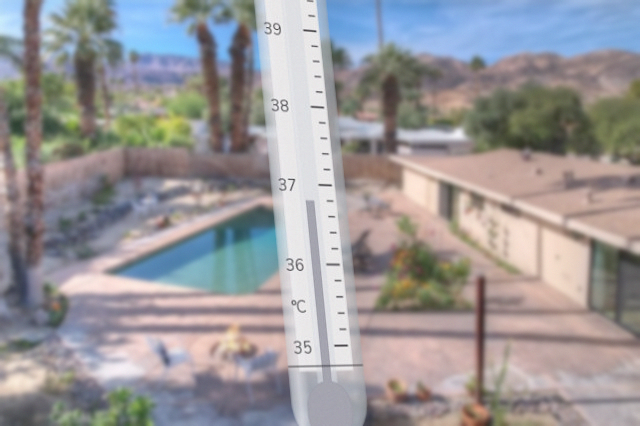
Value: 36.8 (°C)
